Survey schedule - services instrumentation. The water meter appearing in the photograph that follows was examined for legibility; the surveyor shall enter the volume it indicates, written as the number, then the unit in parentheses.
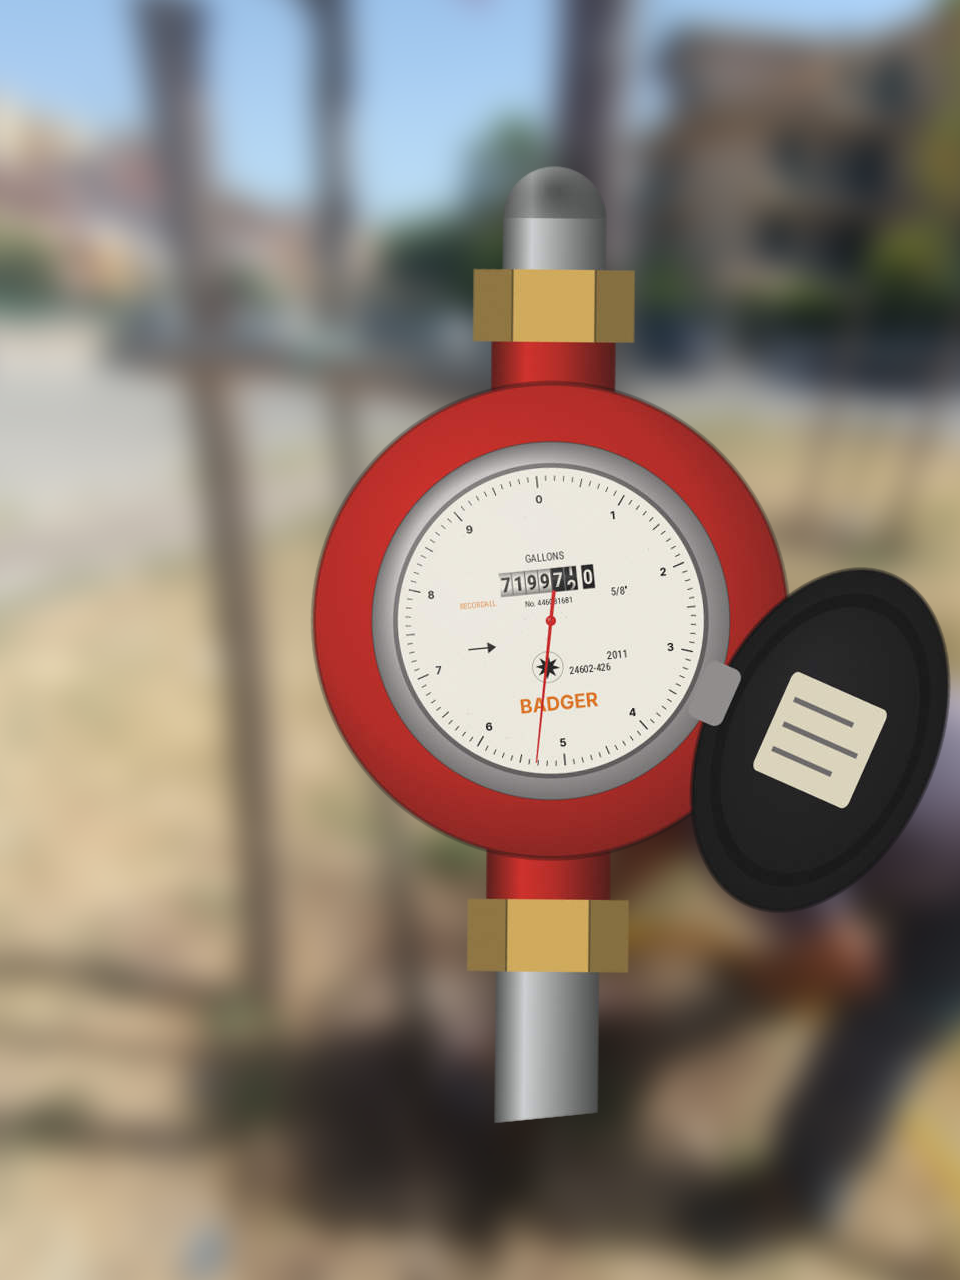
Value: 7199715.3 (gal)
